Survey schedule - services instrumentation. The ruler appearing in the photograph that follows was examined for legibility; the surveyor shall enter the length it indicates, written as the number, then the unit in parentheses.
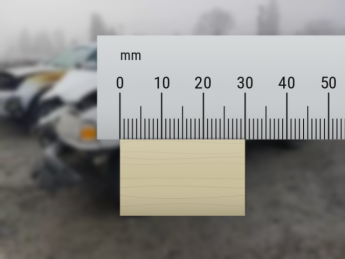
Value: 30 (mm)
